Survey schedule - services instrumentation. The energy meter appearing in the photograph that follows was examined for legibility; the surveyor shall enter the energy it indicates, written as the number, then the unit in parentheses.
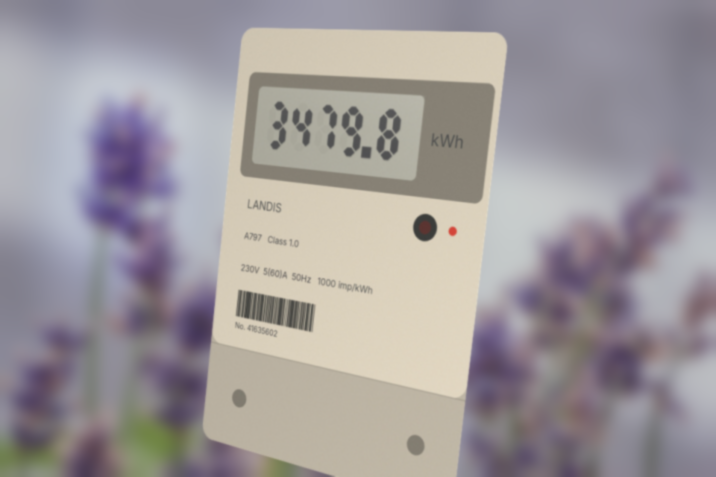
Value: 3479.8 (kWh)
